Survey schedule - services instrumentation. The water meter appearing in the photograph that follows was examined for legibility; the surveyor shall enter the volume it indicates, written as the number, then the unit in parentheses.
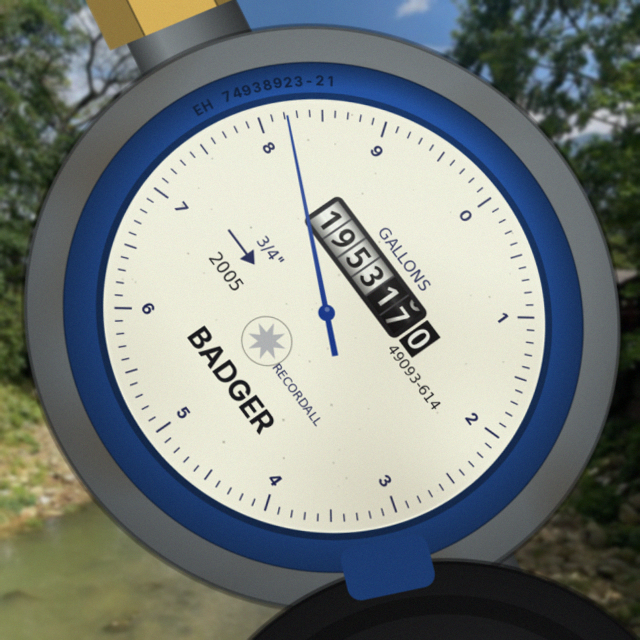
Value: 1953168.2 (gal)
